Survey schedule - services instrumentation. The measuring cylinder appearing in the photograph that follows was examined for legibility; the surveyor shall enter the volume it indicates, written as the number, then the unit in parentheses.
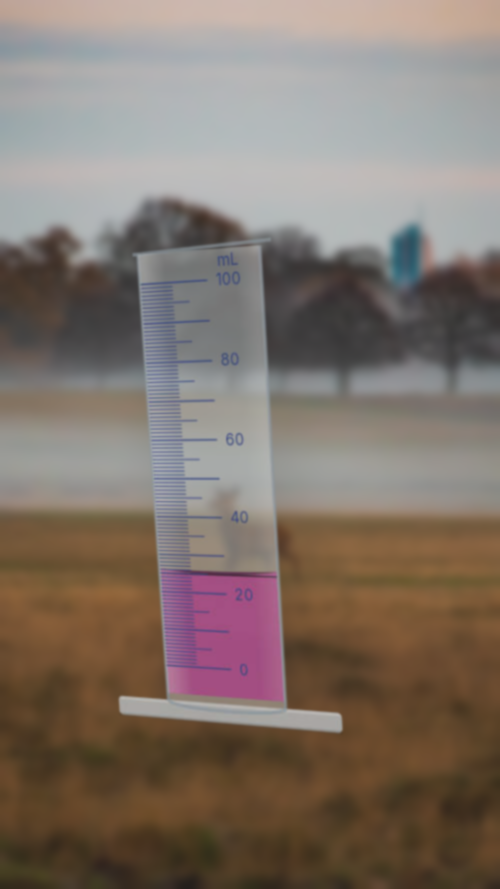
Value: 25 (mL)
